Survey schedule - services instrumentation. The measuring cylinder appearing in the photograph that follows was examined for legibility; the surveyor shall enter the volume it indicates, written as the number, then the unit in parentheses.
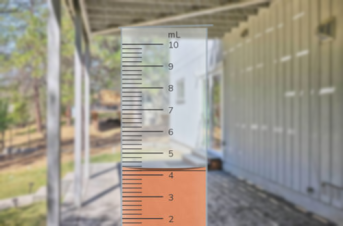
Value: 4.2 (mL)
